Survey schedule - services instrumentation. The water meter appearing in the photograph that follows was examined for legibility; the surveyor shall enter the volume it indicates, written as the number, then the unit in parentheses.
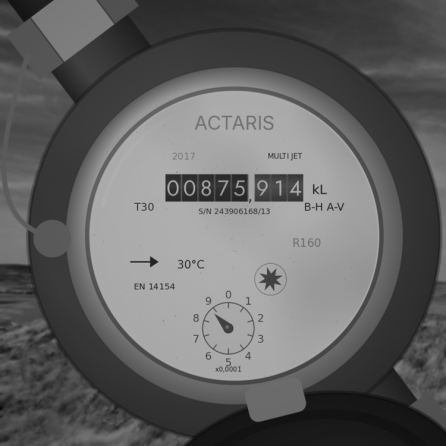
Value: 875.9148 (kL)
